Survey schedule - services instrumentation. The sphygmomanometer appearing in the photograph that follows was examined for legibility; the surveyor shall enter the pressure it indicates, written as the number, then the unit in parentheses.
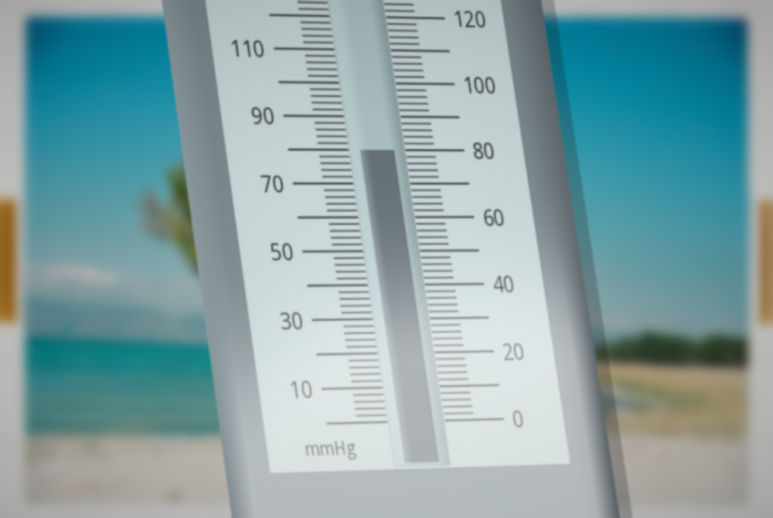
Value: 80 (mmHg)
